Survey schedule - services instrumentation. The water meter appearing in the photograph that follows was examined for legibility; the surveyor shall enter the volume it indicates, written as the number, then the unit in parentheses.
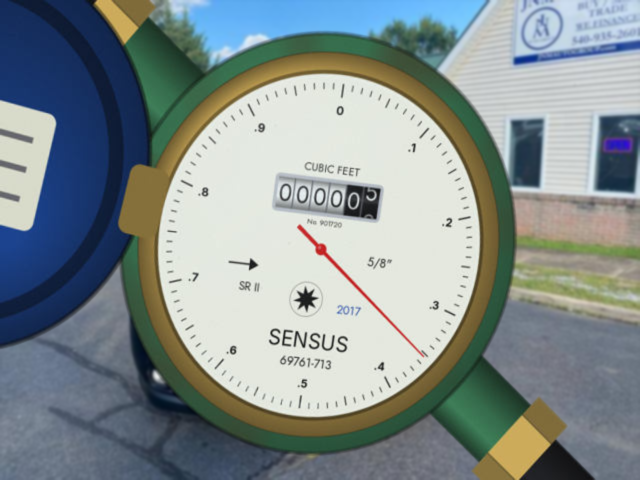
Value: 5.35 (ft³)
